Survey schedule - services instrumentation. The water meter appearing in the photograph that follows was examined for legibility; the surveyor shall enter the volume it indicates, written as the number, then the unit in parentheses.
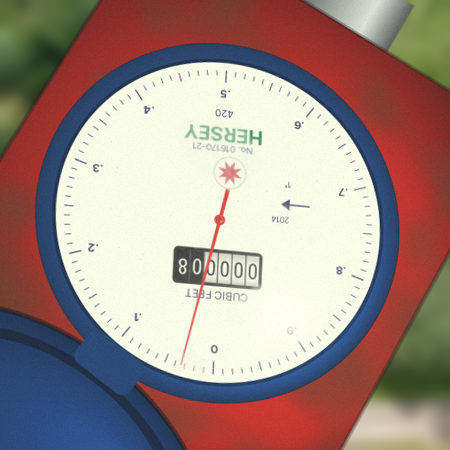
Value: 8.03 (ft³)
